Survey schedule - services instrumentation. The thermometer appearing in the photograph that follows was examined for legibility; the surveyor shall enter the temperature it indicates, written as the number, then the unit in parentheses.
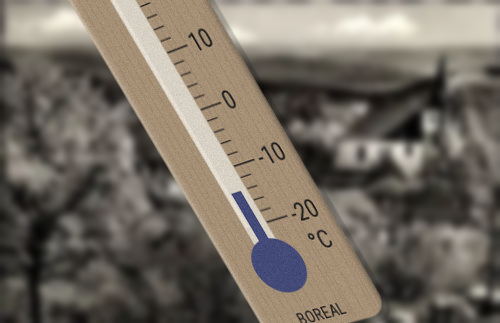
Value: -14 (°C)
